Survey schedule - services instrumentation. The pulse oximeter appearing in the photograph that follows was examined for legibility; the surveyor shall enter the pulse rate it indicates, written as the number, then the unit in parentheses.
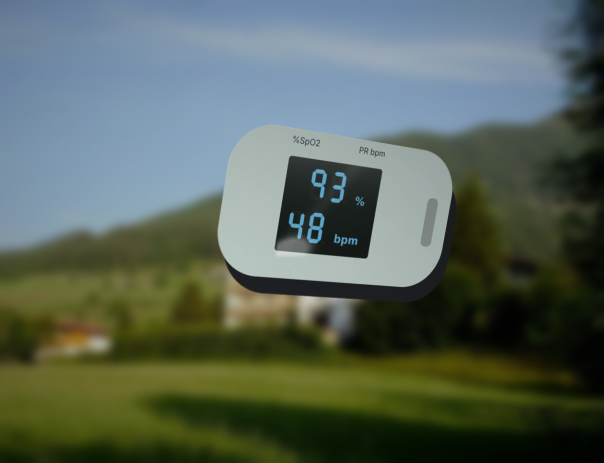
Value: 48 (bpm)
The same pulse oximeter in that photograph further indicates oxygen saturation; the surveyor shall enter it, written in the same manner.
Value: 93 (%)
